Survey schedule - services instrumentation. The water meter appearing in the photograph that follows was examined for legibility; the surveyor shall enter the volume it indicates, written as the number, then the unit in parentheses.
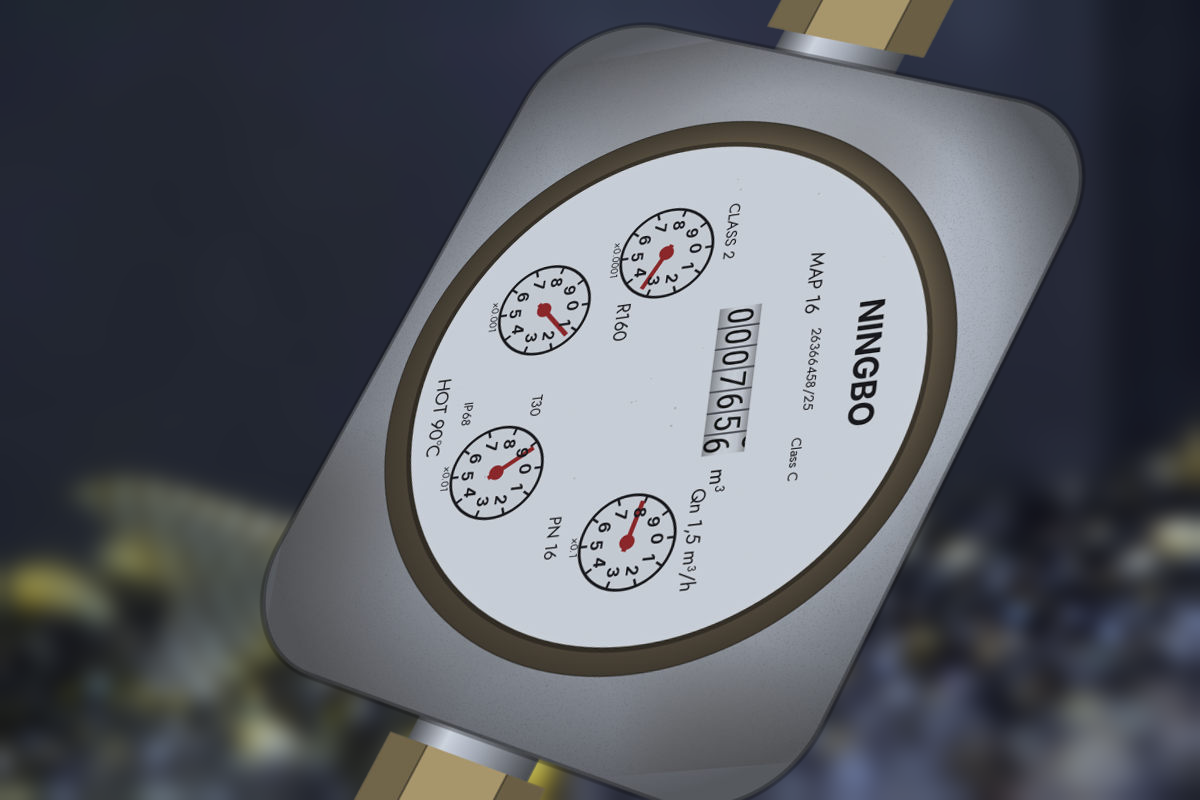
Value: 7655.7913 (m³)
